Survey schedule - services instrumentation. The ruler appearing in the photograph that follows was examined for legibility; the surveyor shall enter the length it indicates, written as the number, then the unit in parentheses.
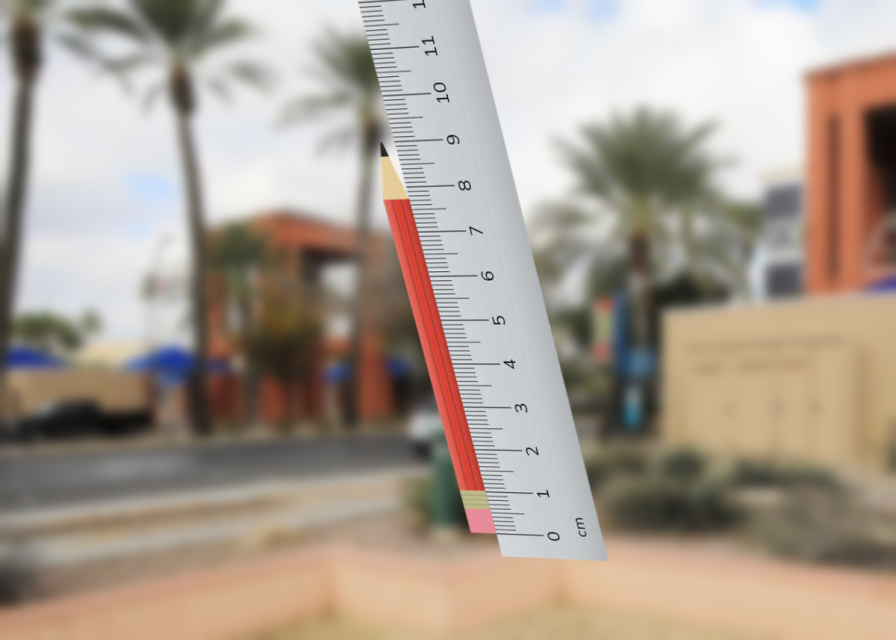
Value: 9 (cm)
